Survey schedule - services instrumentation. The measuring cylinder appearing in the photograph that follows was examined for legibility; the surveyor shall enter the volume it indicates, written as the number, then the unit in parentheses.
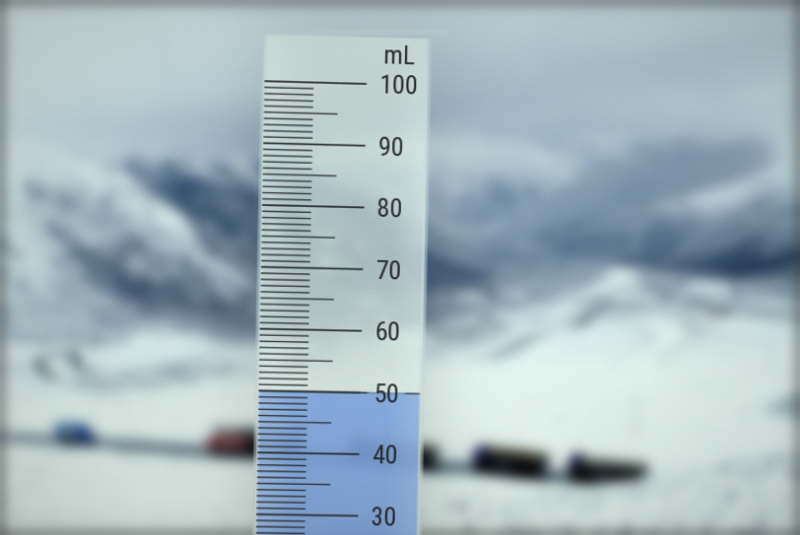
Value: 50 (mL)
